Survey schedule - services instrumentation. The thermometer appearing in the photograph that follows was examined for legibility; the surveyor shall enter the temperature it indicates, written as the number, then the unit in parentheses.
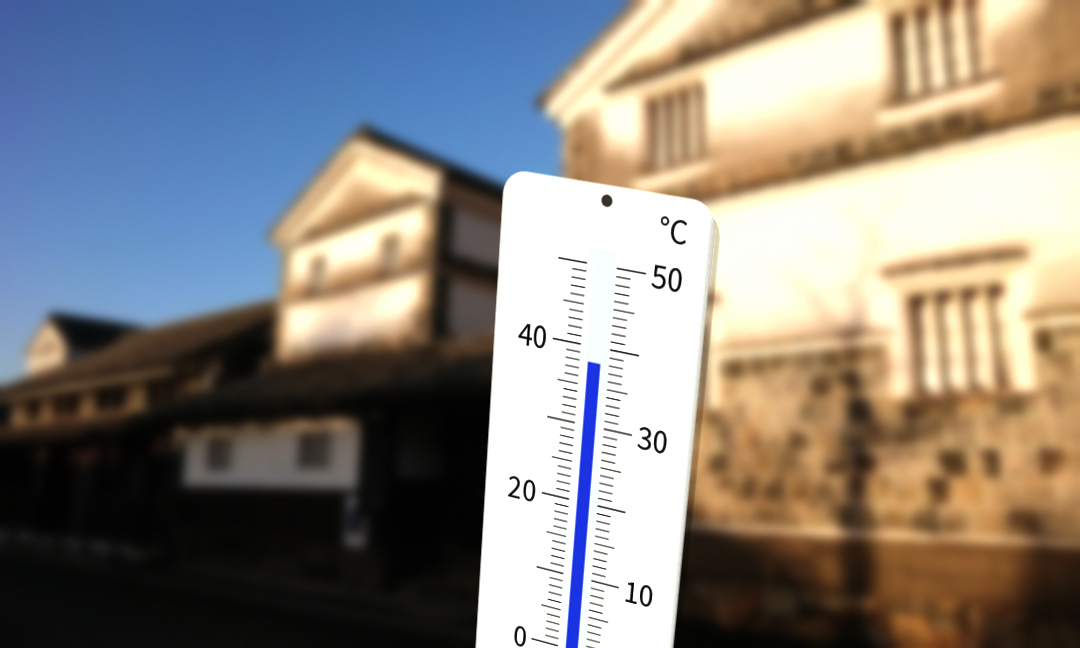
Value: 38 (°C)
